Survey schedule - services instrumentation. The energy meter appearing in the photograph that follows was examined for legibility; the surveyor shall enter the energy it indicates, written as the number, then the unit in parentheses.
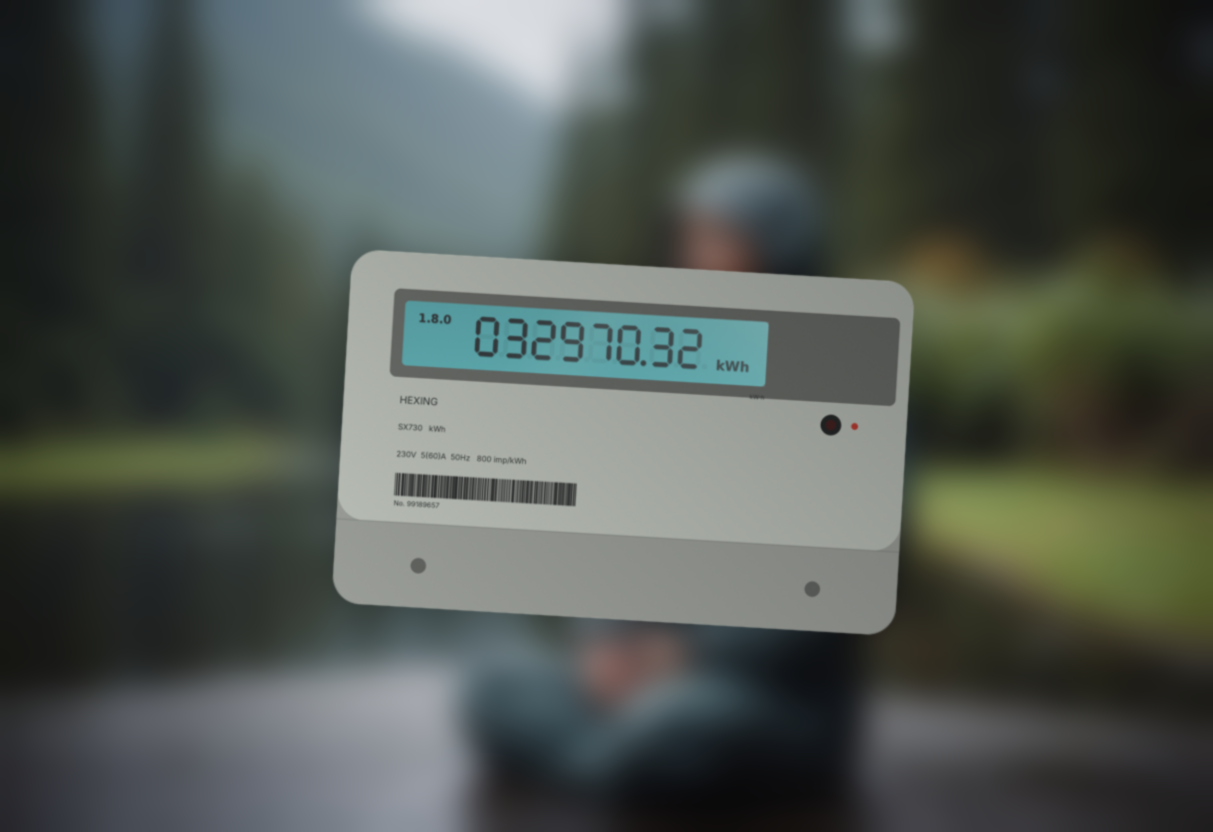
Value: 32970.32 (kWh)
